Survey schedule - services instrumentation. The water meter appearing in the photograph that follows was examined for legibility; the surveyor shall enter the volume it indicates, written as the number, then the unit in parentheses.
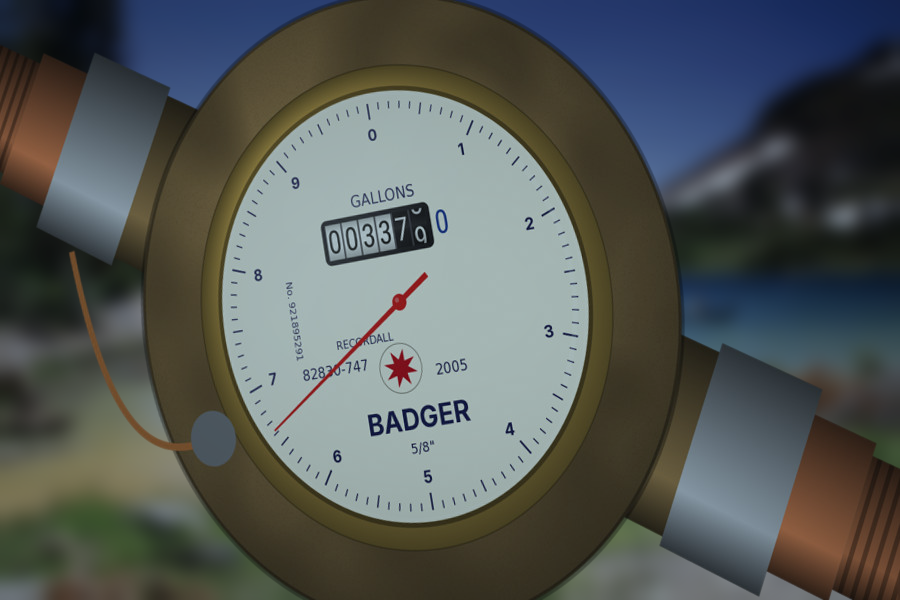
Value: 33786.6 (gal)
